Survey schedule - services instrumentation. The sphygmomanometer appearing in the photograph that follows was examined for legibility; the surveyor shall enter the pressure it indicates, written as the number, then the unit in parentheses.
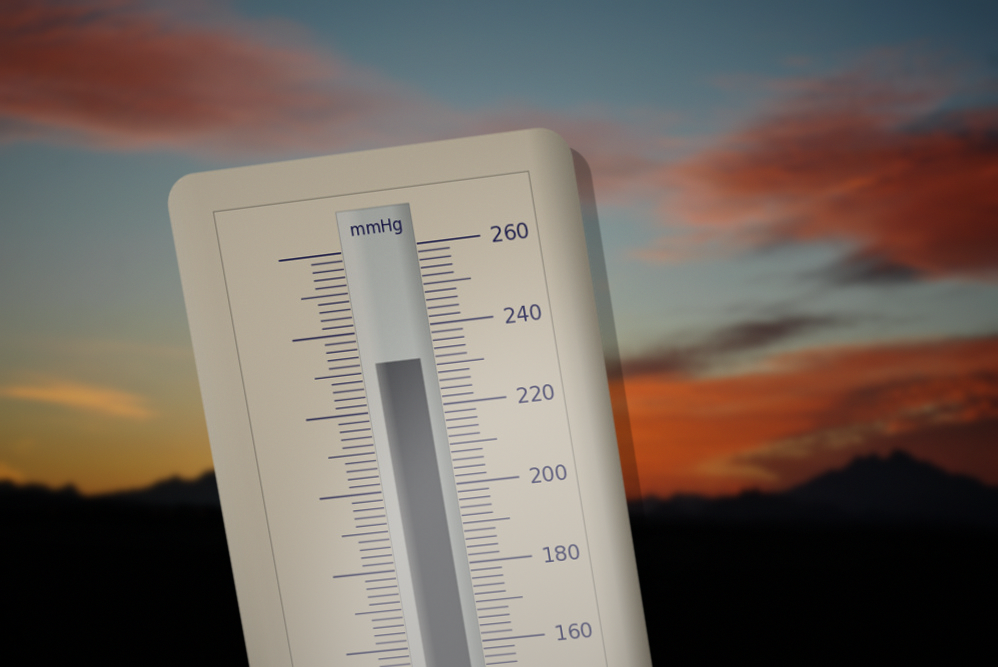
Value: 232 (mmHg)
